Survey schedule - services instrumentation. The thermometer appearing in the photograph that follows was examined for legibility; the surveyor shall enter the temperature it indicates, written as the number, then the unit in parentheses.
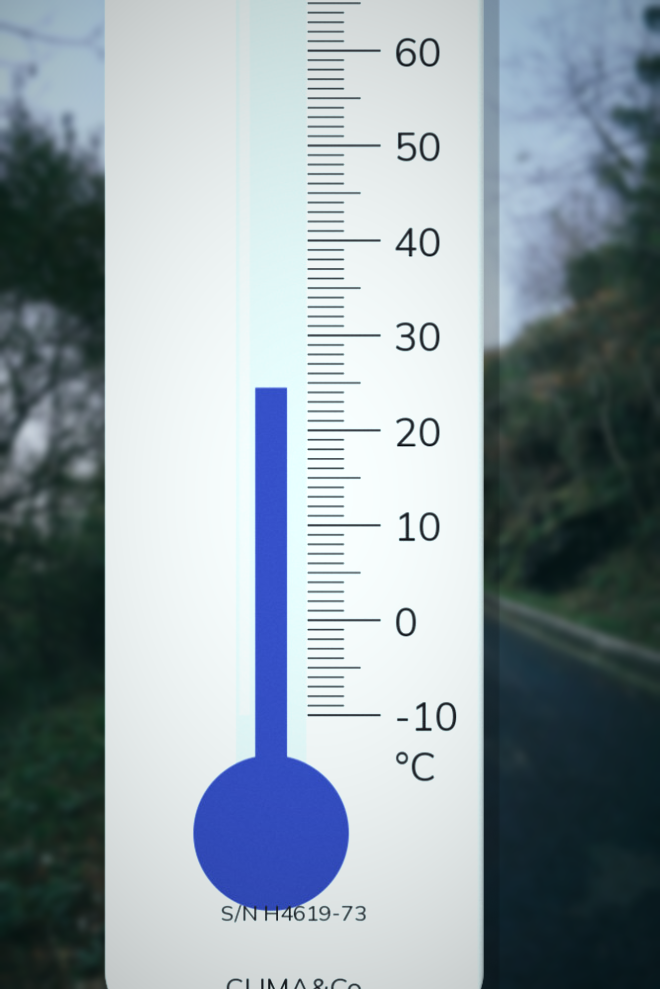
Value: 24.5 (°C)
